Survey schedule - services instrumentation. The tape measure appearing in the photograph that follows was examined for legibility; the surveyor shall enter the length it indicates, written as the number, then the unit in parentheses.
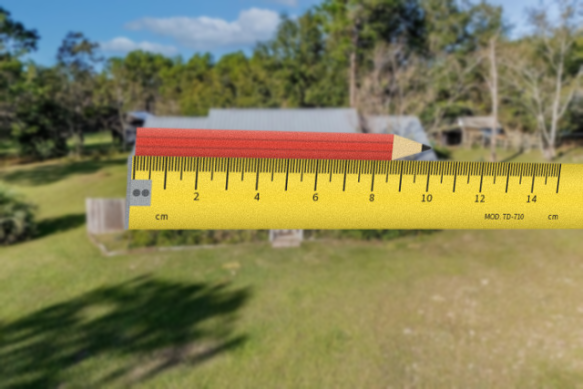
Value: 10 (cm)
